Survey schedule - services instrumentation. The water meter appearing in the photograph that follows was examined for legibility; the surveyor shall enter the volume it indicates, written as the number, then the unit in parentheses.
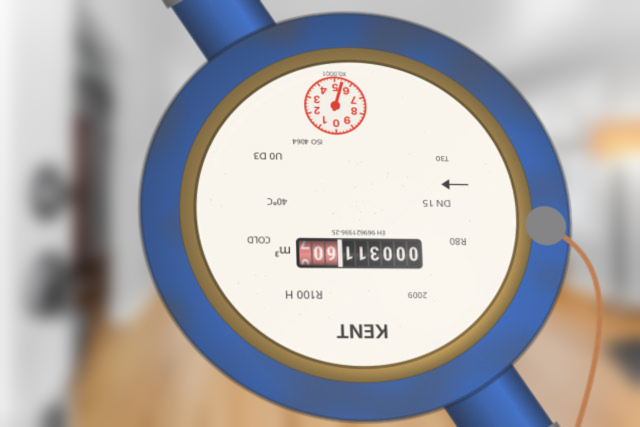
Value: 311.6065 (m³)
